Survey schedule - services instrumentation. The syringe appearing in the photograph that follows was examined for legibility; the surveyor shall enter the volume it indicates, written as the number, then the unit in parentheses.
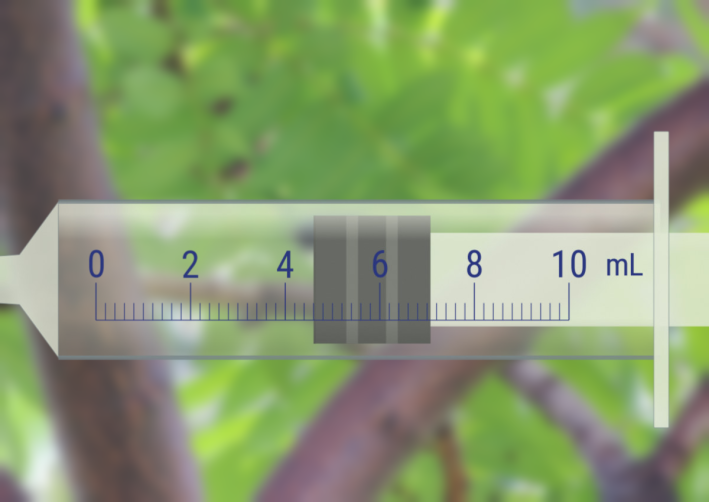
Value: 4.6 (mL)
